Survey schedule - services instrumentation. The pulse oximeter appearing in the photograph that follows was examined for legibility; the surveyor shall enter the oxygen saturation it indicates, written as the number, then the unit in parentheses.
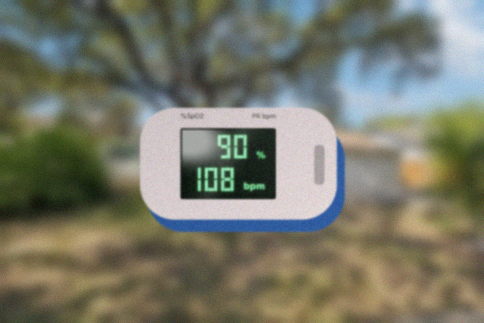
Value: 90 (%)
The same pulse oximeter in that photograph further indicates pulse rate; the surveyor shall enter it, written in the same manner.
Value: 108 (bpm)
